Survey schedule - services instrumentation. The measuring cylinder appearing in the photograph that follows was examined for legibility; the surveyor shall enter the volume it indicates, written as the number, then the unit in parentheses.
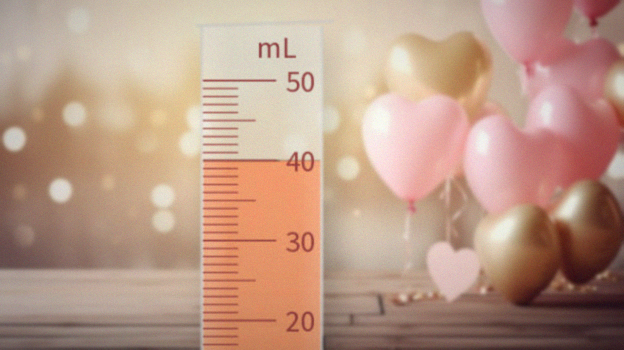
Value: 40 (mL)
